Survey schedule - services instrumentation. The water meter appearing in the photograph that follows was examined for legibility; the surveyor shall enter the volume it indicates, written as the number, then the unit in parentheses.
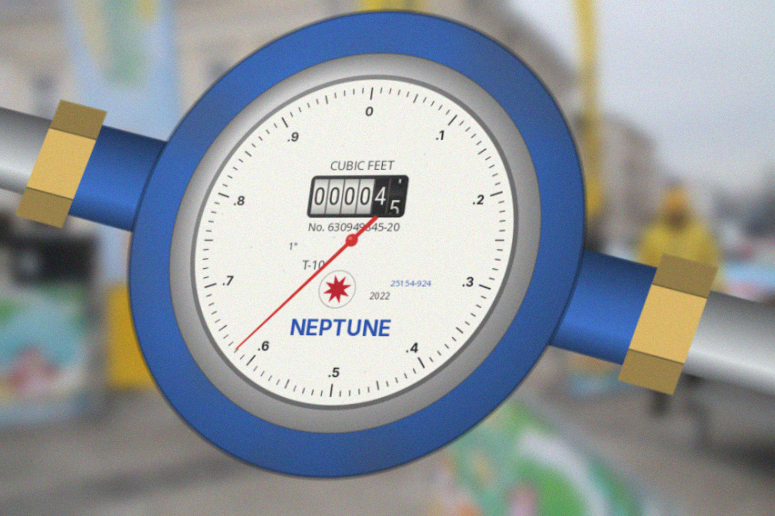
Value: 44.62 (ft³)
